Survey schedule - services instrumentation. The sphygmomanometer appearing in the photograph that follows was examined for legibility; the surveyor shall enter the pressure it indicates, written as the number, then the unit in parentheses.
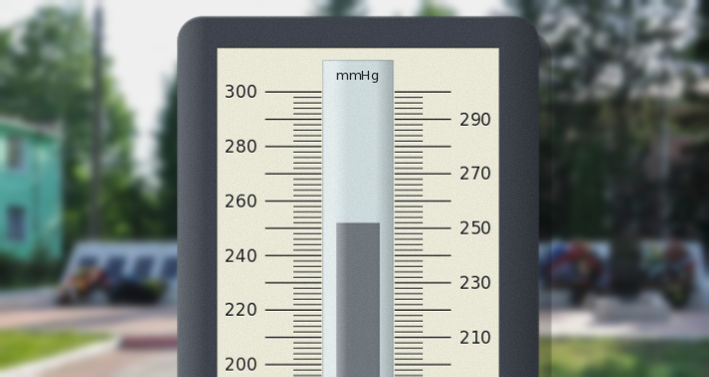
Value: 252 (mmHg)
